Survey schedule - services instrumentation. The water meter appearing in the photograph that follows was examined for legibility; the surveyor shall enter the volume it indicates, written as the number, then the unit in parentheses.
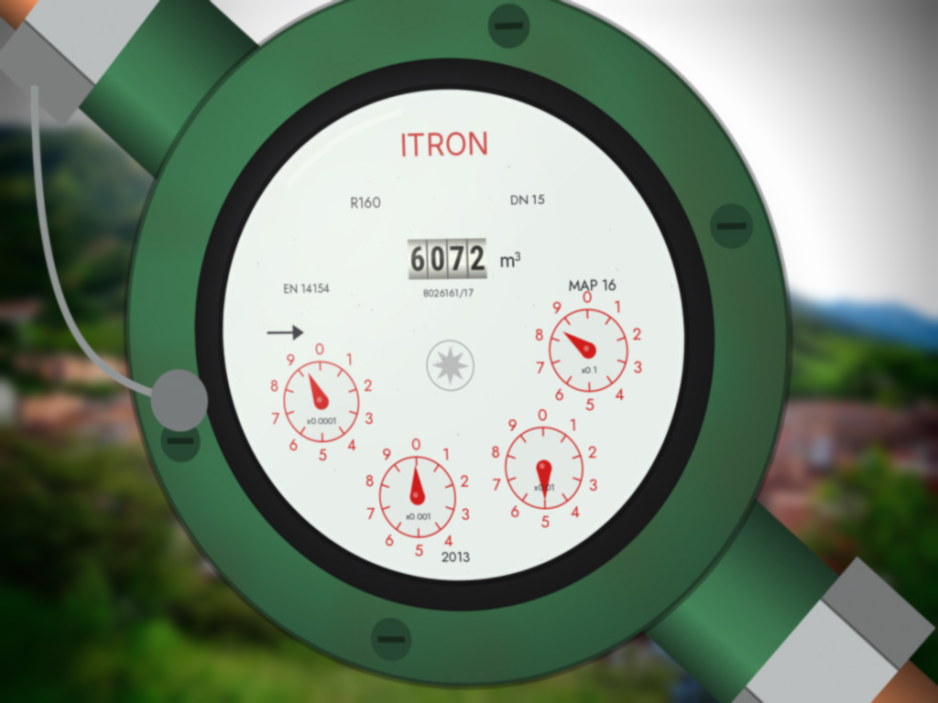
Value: 6072.8499 (m³)
